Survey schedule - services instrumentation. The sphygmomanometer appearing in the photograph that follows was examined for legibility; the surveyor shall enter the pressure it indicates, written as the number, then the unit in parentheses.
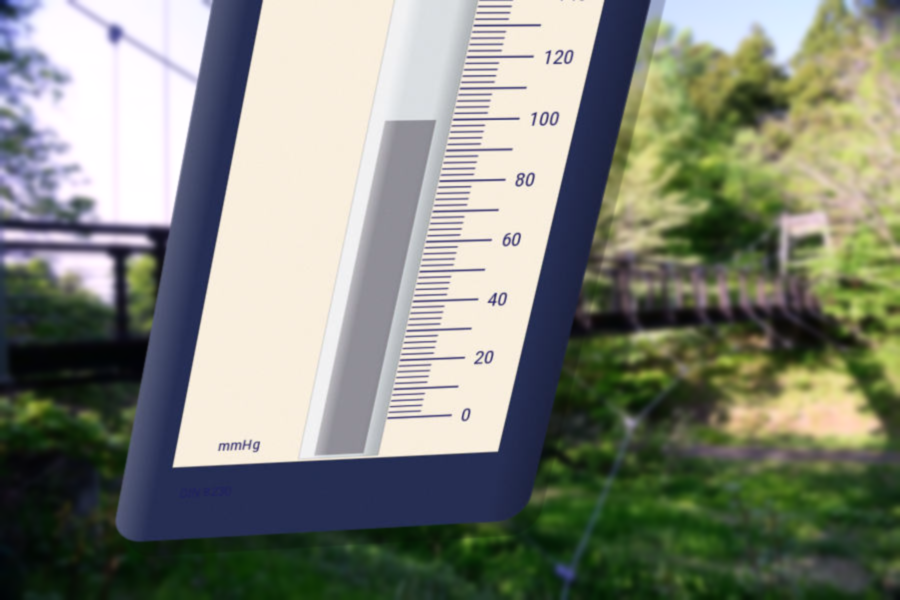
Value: 100 (mmHg)
